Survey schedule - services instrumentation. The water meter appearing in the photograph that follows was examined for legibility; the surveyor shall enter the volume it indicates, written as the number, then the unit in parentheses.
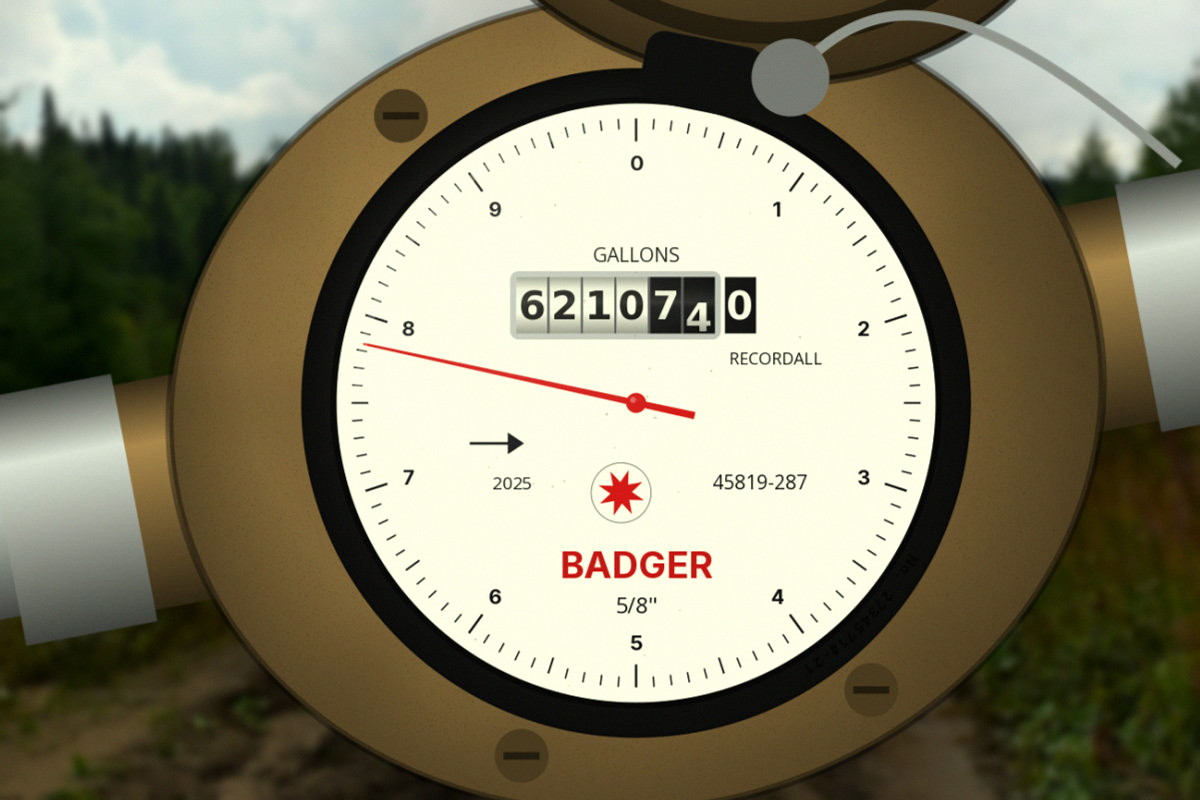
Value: 6210737.8 (gal)
